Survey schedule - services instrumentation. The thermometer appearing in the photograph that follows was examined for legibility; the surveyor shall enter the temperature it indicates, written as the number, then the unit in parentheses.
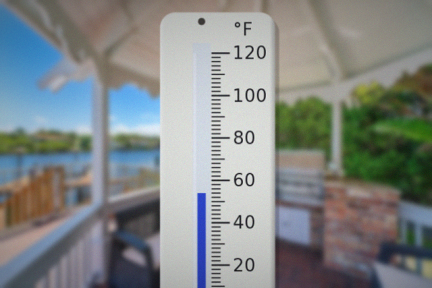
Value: 54 (°F)
